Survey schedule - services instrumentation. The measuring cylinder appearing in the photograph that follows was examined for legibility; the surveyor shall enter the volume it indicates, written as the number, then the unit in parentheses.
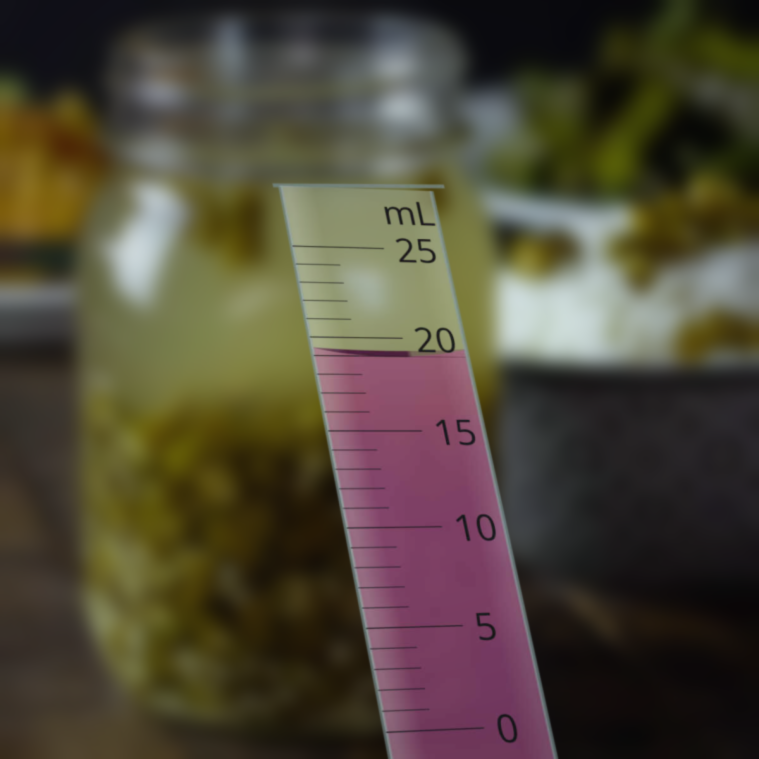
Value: 19 (mL)
